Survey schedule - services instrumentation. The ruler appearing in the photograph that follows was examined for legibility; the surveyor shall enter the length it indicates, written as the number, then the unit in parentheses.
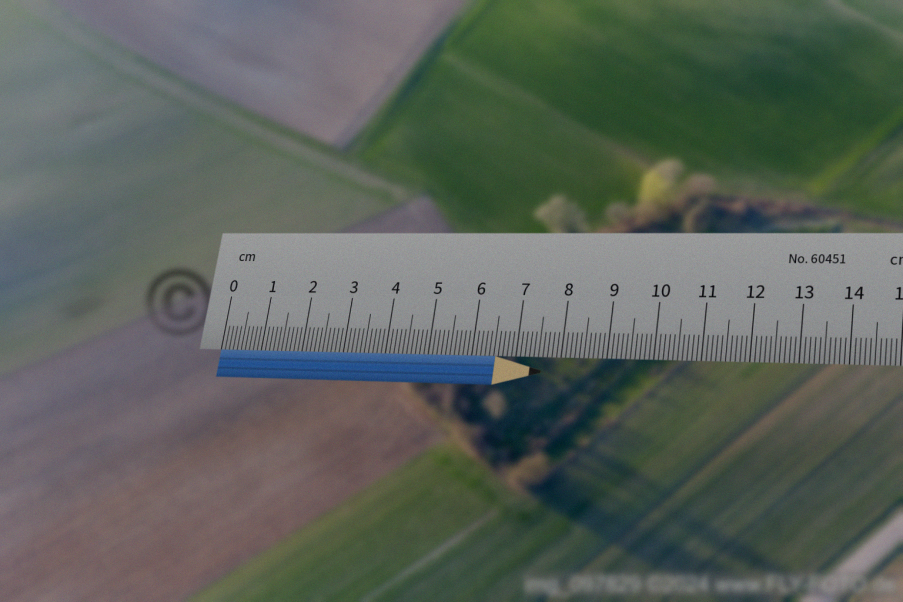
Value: 7.6 (cm)
